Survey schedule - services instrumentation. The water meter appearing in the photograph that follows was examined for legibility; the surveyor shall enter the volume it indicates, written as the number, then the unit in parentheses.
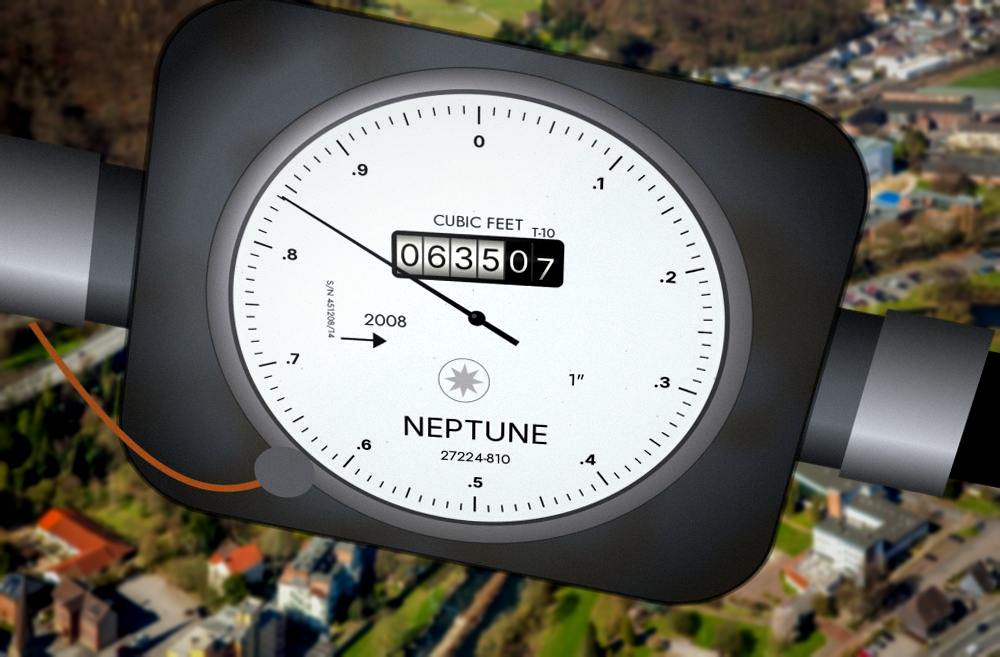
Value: 63506.84 (ft³)
